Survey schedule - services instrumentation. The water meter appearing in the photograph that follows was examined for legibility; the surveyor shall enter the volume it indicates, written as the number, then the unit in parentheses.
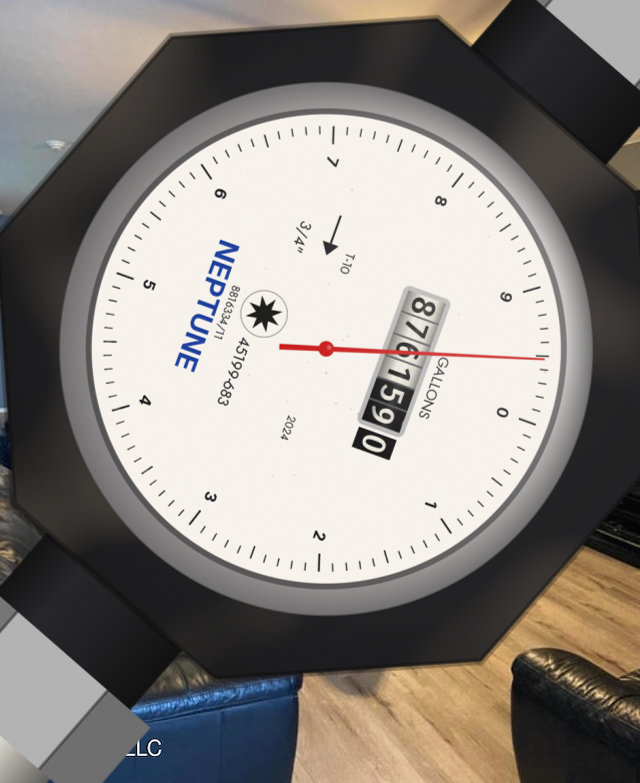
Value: 8761589.5 (gal)
